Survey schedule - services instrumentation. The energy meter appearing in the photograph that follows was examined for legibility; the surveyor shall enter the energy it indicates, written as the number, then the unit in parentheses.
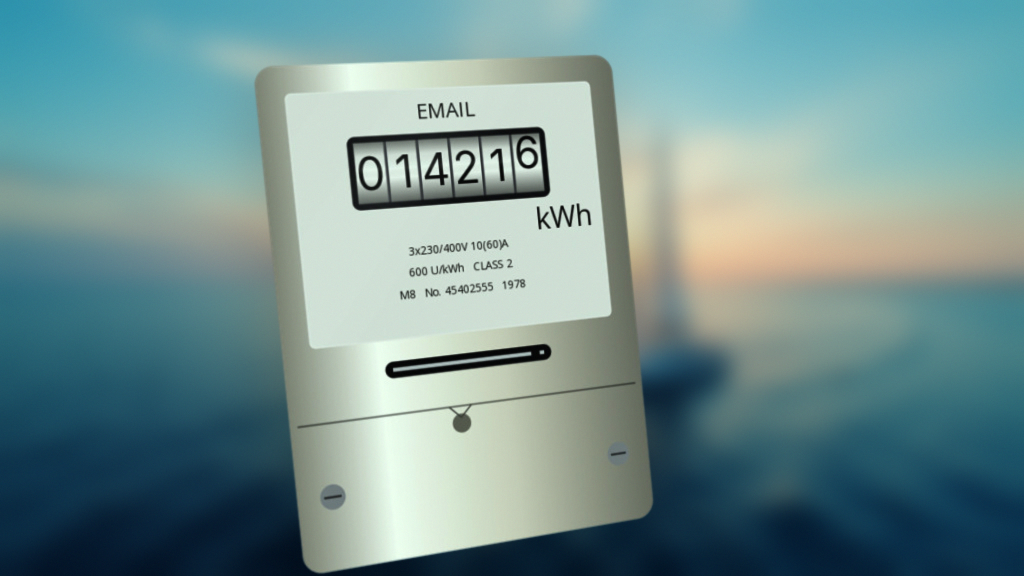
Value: 14216 (kWh)
